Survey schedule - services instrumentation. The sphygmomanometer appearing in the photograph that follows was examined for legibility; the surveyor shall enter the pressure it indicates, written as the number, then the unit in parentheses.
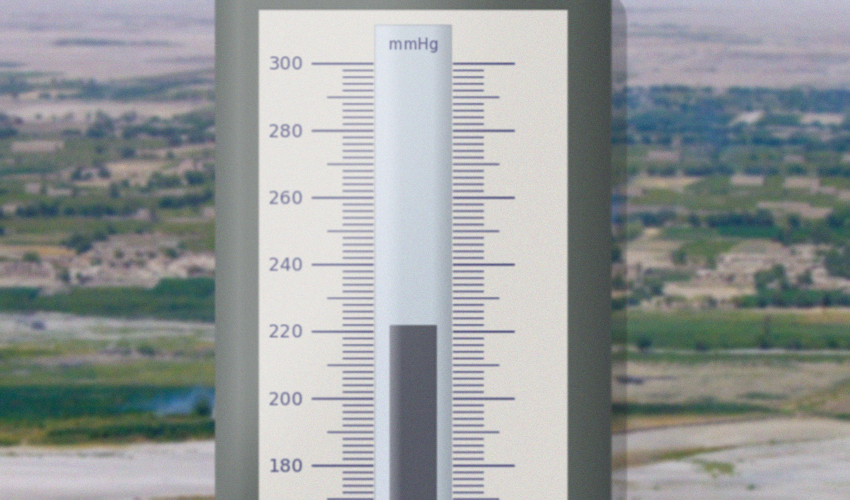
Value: 222 (mmHg)
